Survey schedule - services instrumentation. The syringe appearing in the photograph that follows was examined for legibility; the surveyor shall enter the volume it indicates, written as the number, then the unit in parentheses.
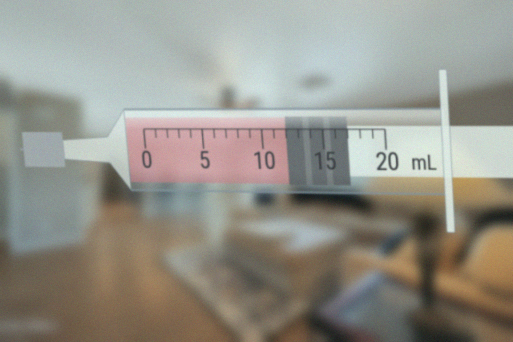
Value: 12 (mL)
